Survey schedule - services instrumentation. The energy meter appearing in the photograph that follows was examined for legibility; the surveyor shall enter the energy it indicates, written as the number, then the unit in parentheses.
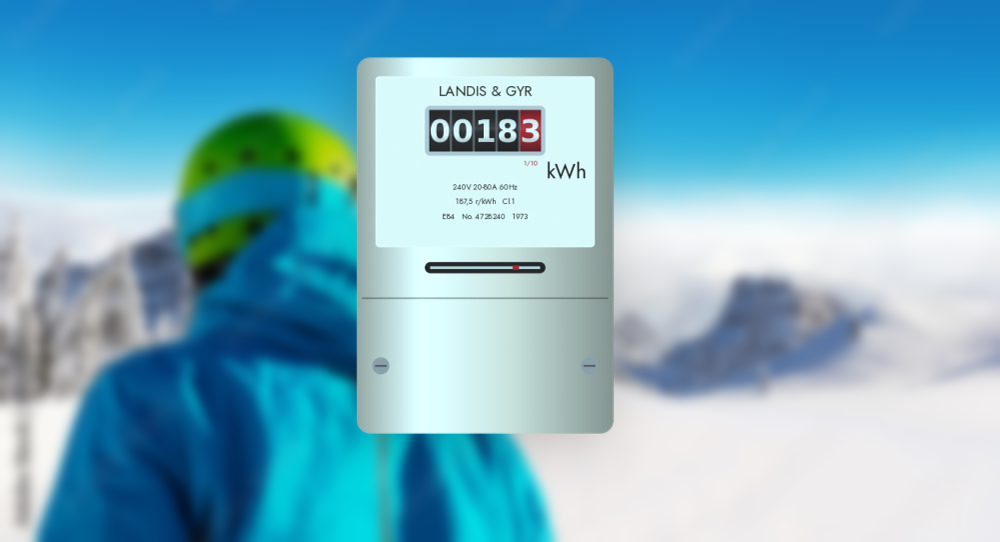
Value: 18.3 (kWh)
